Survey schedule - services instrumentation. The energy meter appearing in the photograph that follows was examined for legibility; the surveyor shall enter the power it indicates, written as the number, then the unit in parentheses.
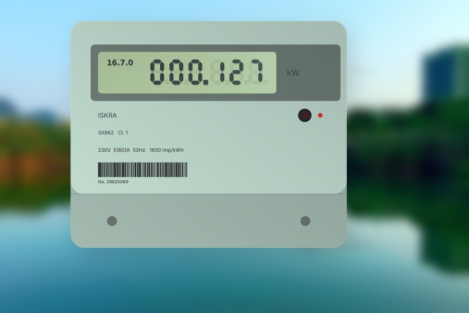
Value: 0.127 (kW)
